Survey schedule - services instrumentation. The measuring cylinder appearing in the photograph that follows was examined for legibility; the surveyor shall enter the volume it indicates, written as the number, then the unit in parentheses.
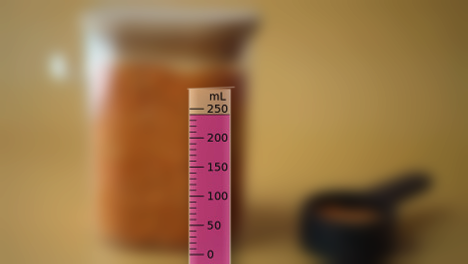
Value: 240 (mL)
